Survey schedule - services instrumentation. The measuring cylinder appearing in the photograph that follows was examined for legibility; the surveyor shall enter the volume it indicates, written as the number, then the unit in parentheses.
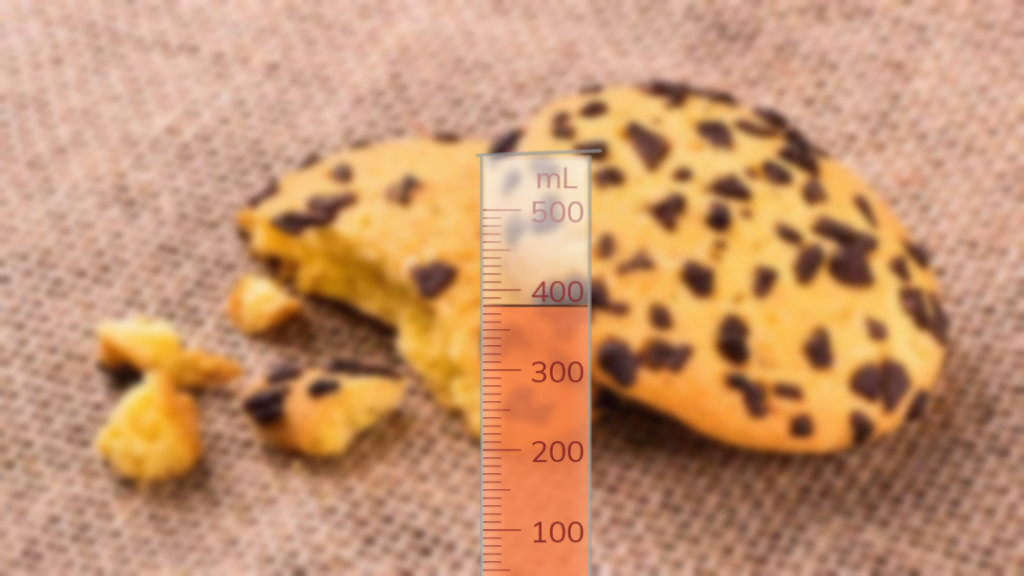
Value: 380 (mL)
